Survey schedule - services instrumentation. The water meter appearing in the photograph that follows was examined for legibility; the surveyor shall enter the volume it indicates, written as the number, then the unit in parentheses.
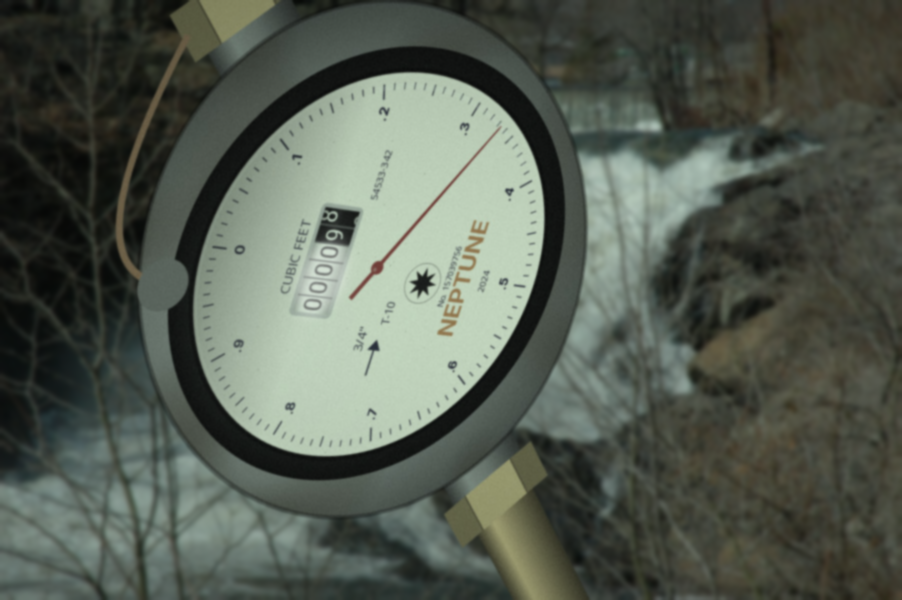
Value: 98.33 (ft³)
